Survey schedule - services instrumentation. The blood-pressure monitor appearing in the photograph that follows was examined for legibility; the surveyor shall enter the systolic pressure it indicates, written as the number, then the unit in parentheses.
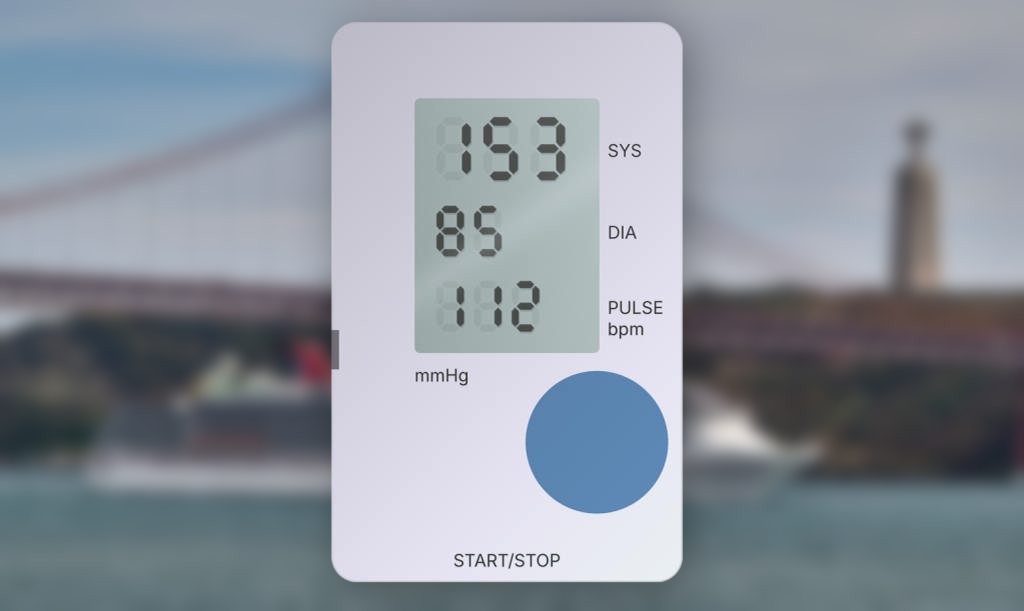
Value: 153 (mmHg)
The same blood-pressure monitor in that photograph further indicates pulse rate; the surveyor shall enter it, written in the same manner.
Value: 112 (bpm)
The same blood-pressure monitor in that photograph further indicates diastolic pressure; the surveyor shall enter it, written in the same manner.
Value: 85 (mmHg)
